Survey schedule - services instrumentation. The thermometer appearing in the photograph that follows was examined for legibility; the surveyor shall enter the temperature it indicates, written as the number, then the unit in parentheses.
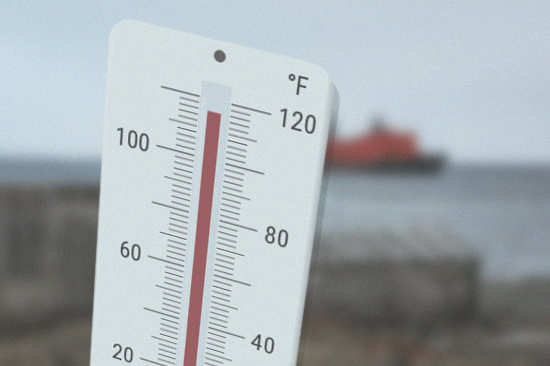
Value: 116 (°F)
